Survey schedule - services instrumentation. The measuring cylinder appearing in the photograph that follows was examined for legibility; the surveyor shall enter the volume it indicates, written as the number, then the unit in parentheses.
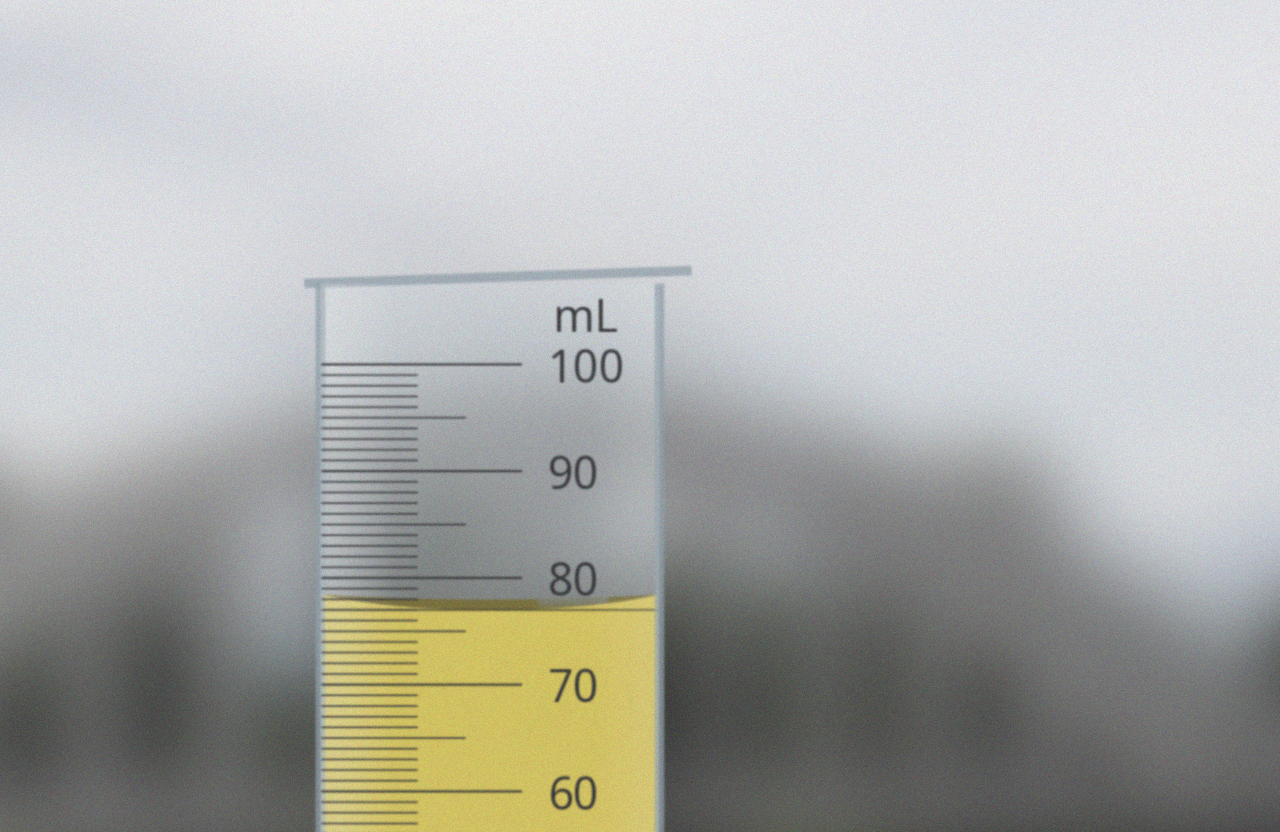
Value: 77 (mL)
